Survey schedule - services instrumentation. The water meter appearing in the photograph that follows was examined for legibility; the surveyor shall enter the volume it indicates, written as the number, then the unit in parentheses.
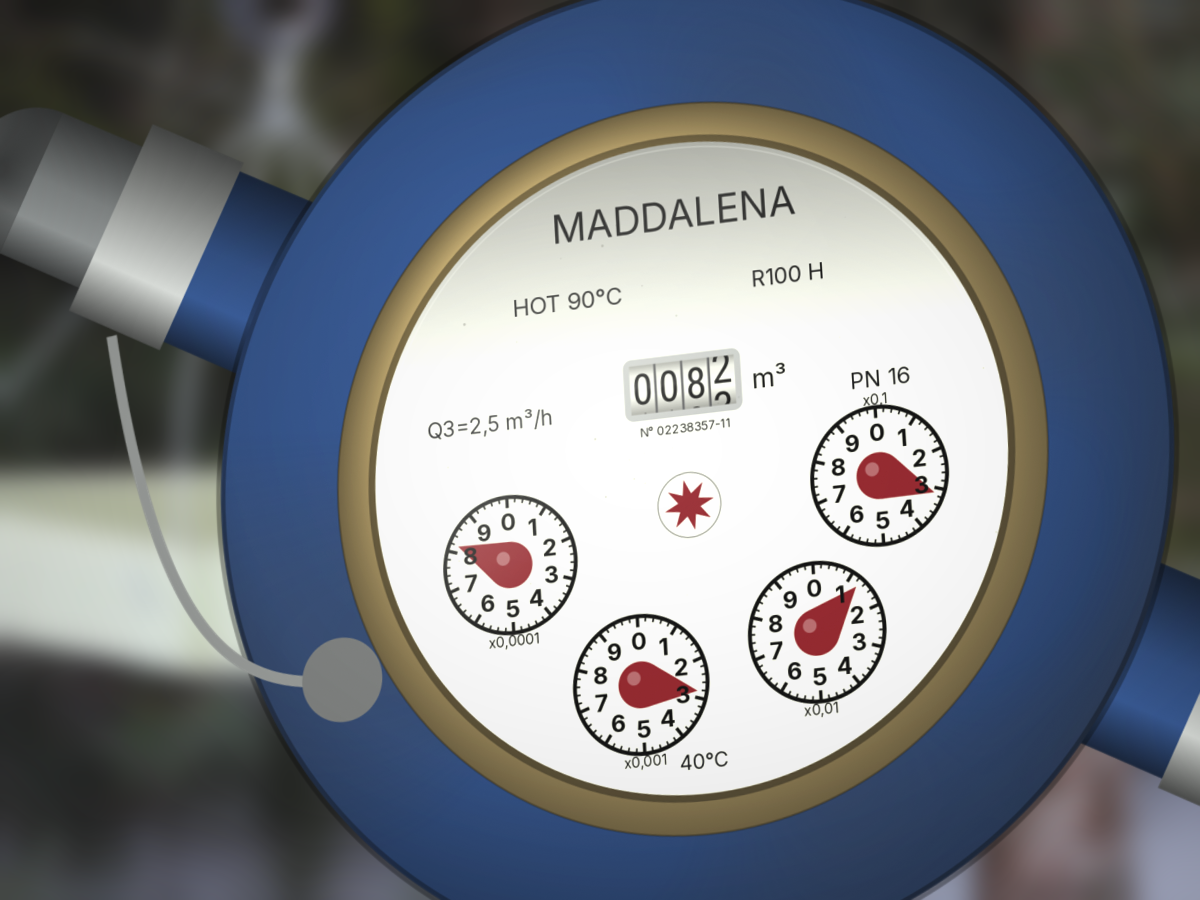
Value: 82.3128 (m³)
